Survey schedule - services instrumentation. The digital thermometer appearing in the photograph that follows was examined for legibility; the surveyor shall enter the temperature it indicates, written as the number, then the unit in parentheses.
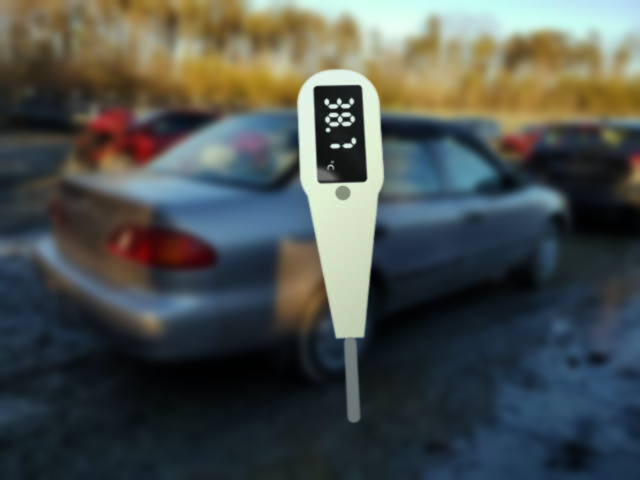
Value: 38.7 (°C)
